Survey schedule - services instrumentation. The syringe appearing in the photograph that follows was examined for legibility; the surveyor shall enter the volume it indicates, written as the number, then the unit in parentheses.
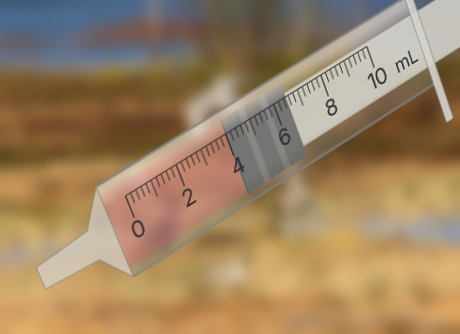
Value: 4 (mL)
